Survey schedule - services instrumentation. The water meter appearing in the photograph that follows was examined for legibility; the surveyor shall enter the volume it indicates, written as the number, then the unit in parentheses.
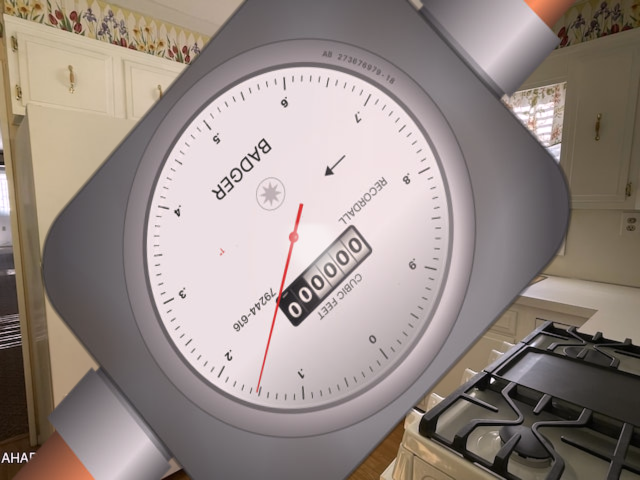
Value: 0.15 (ft³)
